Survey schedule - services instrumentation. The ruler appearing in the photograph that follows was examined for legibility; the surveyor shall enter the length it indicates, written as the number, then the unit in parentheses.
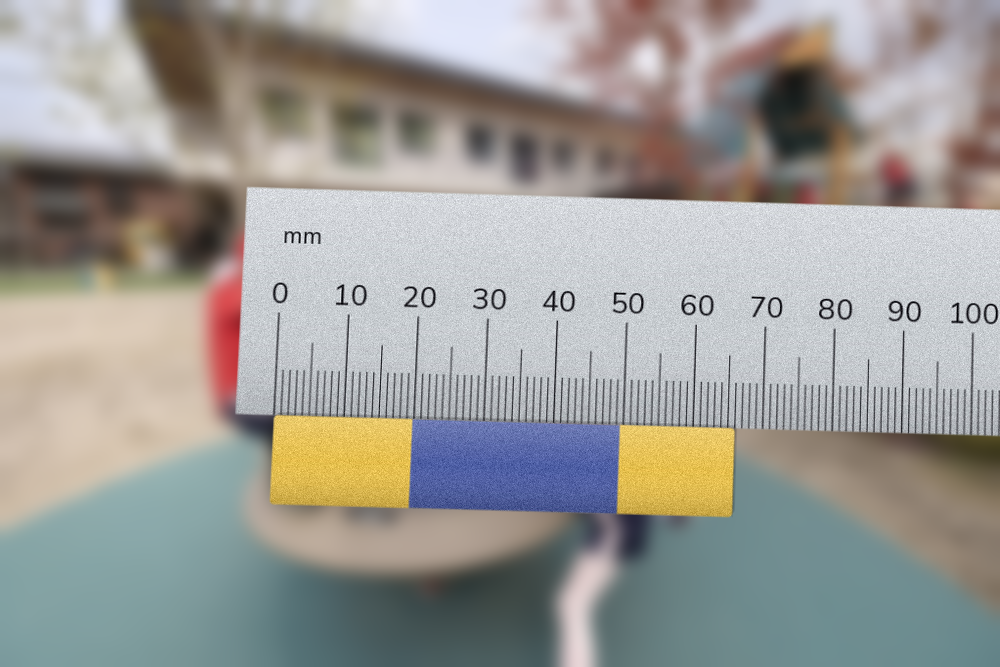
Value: 66 (mm)
